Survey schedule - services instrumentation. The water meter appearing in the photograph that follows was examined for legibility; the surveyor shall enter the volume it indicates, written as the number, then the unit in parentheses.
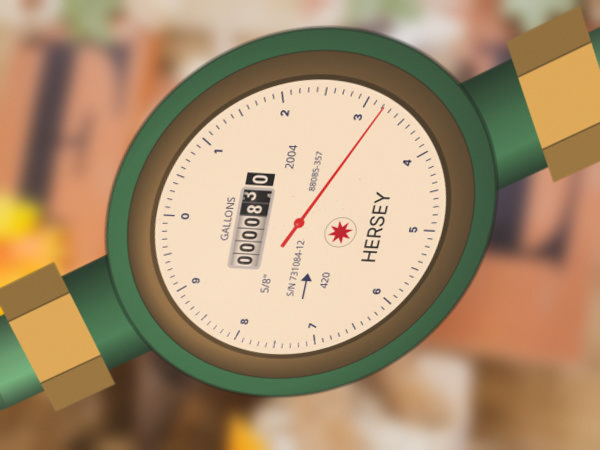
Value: 833.2 (gal)
